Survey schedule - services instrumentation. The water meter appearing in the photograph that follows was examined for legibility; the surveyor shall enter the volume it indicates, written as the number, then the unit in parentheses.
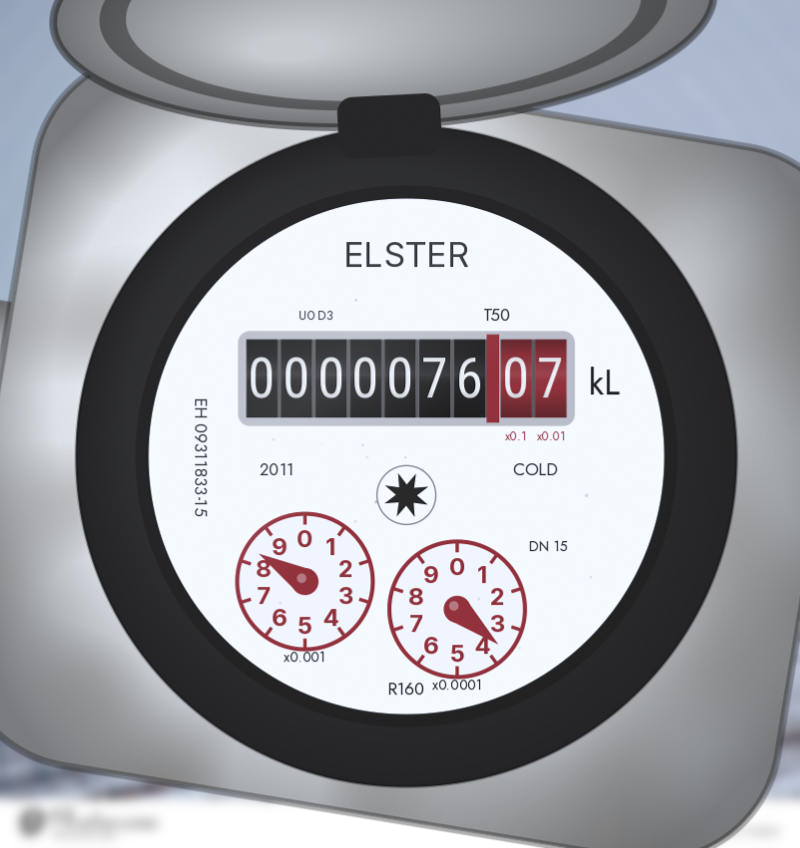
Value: 76.0783 (kL)
